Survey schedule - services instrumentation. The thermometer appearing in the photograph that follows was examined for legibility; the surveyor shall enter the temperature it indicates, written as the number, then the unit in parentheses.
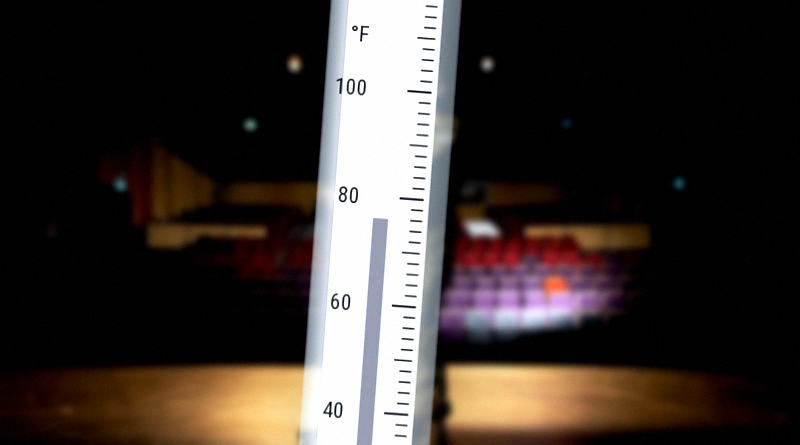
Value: 76 (°F)
